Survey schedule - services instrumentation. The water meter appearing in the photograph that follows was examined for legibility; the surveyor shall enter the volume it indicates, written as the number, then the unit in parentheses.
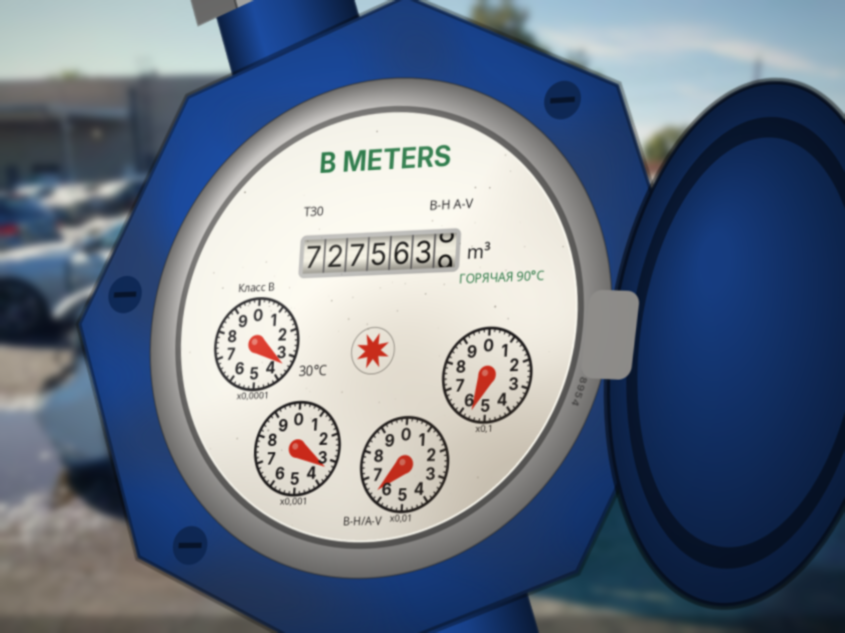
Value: 7275638.5633 (m³)
